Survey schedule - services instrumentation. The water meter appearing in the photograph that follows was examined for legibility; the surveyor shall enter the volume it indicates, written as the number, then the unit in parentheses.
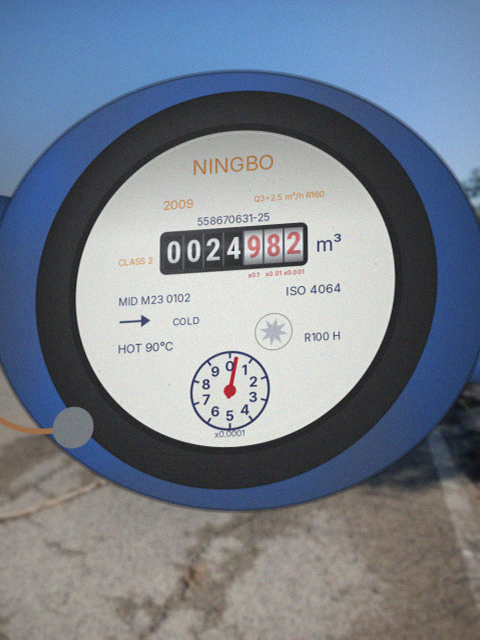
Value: 24.9820 (m³)
